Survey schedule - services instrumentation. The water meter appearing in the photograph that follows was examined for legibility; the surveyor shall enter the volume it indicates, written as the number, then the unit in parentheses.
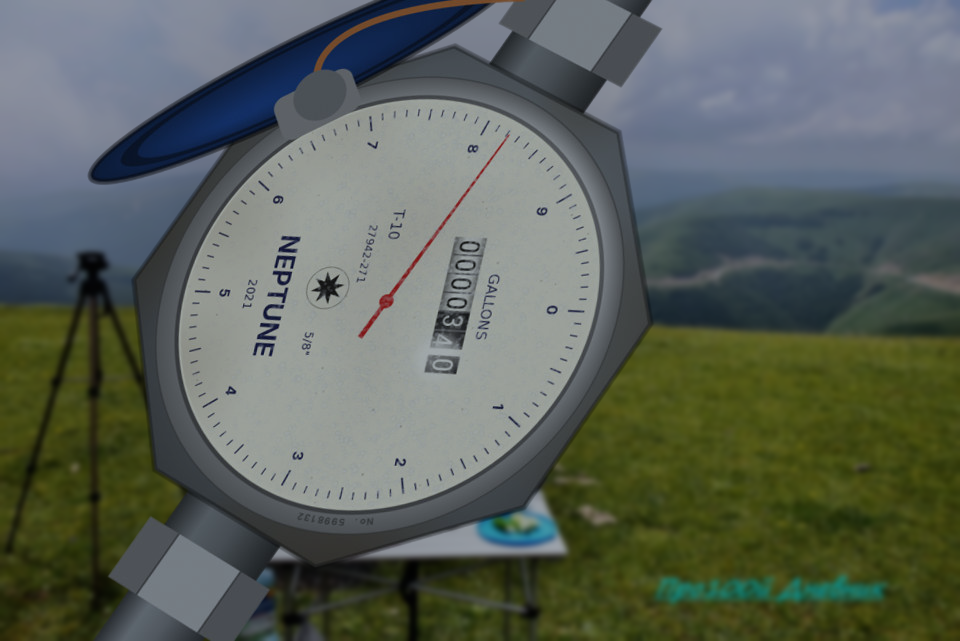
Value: 338.2 (gal)
